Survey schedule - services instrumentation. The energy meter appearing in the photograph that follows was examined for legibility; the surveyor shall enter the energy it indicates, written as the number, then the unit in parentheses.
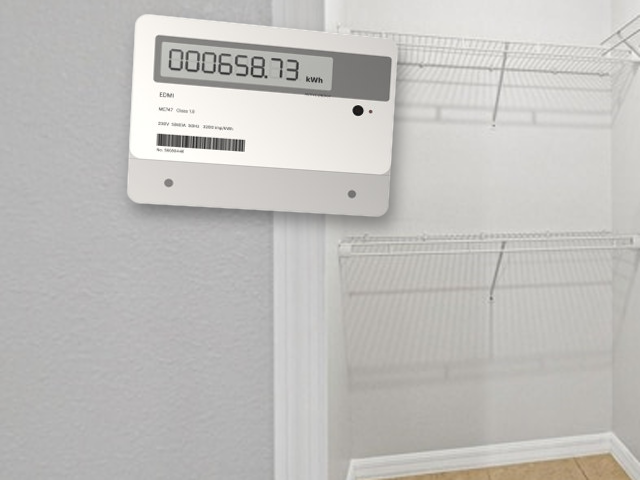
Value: 658.73 (kWh)
